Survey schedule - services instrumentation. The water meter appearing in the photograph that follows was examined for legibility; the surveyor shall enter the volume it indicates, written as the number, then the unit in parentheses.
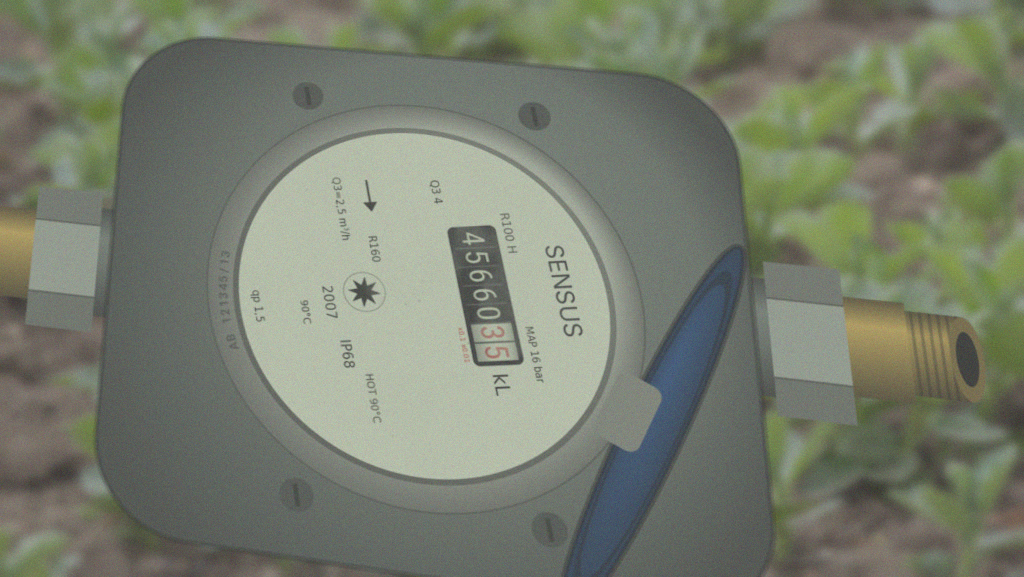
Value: 45660.35 (kL)
